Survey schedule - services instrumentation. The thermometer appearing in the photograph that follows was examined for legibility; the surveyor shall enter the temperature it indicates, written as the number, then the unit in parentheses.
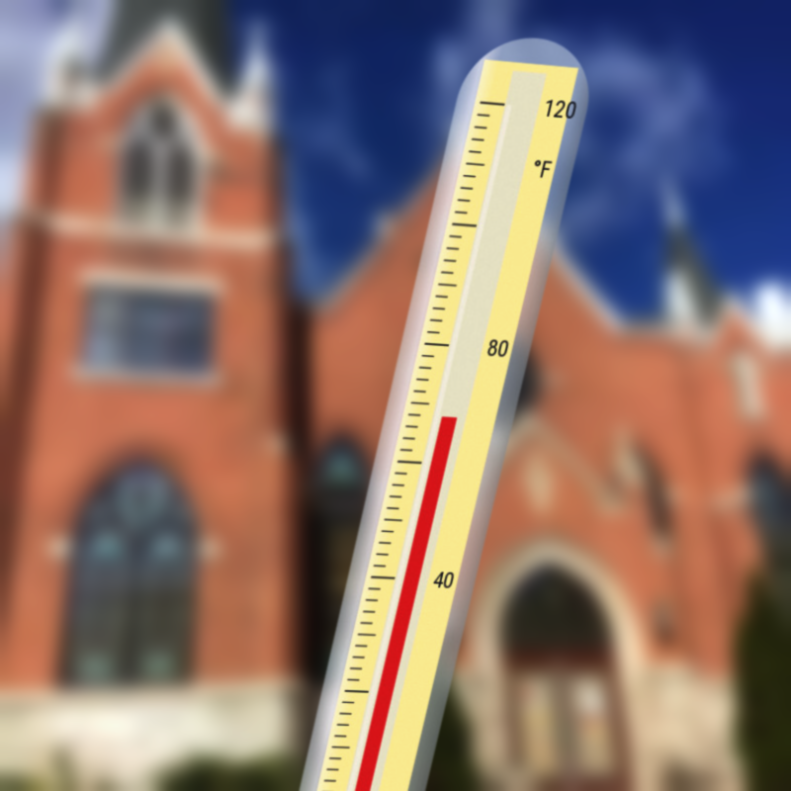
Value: 68 (°F)
